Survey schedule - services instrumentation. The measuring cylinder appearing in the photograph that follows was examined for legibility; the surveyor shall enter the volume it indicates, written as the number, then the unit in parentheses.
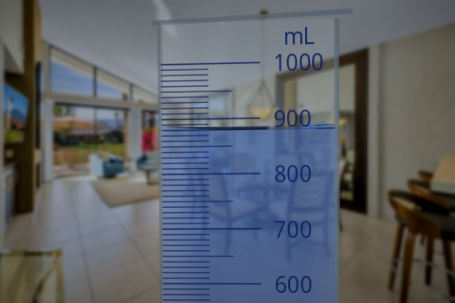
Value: 880 (mL)
